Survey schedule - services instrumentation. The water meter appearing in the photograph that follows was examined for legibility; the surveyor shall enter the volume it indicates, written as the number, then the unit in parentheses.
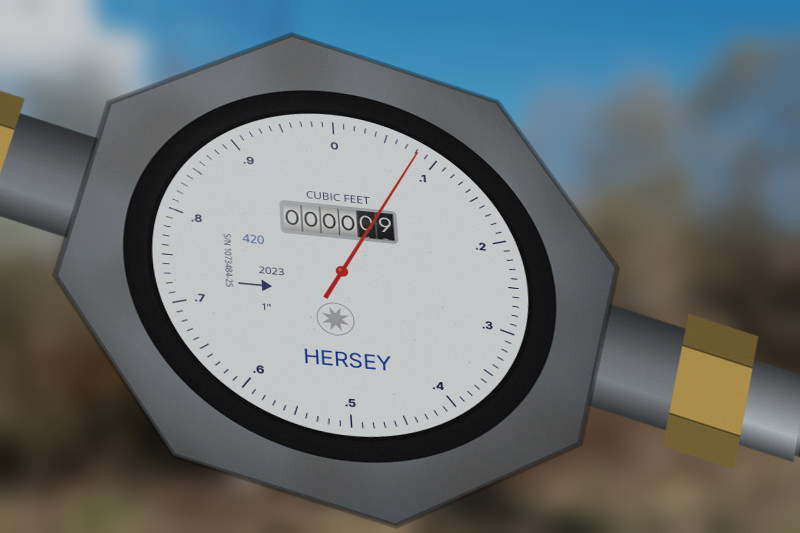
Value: 9.08 (ft³)
